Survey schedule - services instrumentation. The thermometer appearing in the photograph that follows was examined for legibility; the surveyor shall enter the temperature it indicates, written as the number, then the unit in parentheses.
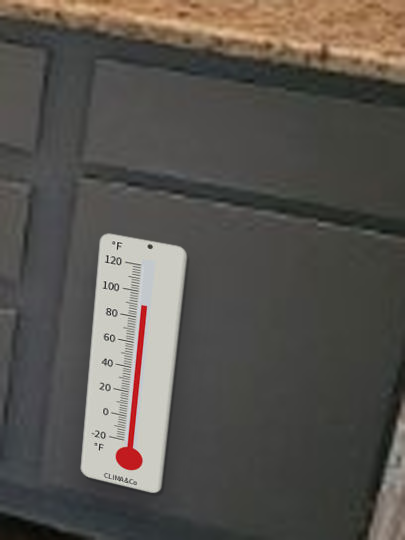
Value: 90 (°F)
